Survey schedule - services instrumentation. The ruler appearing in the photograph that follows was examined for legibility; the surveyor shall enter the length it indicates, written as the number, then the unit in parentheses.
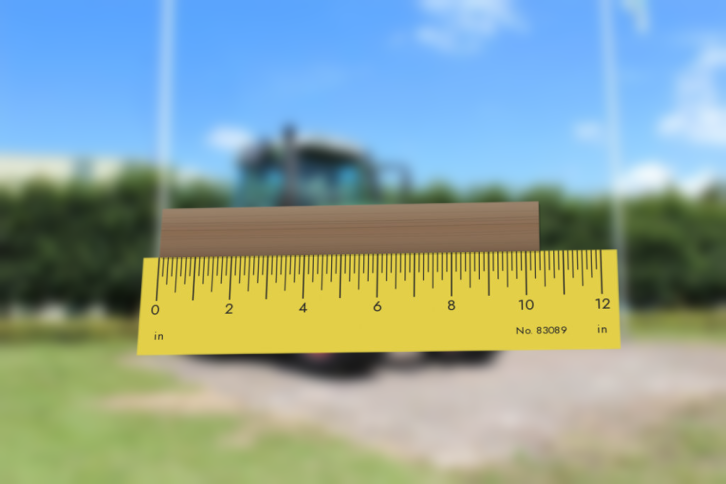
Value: 10.375 (in)
